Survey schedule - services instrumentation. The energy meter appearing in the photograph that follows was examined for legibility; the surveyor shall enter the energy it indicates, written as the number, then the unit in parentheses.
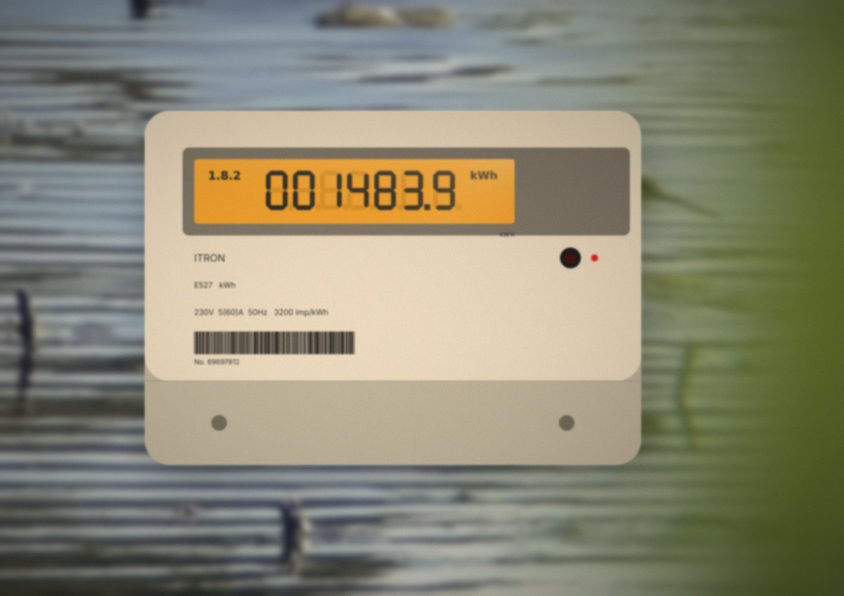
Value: 1483.9 (kWh)
